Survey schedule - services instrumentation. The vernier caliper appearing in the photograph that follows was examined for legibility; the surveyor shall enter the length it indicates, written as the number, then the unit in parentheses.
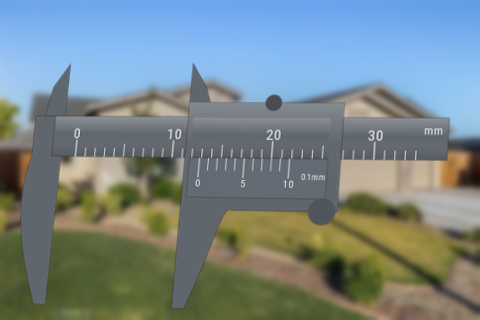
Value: 12.8 (mm)
